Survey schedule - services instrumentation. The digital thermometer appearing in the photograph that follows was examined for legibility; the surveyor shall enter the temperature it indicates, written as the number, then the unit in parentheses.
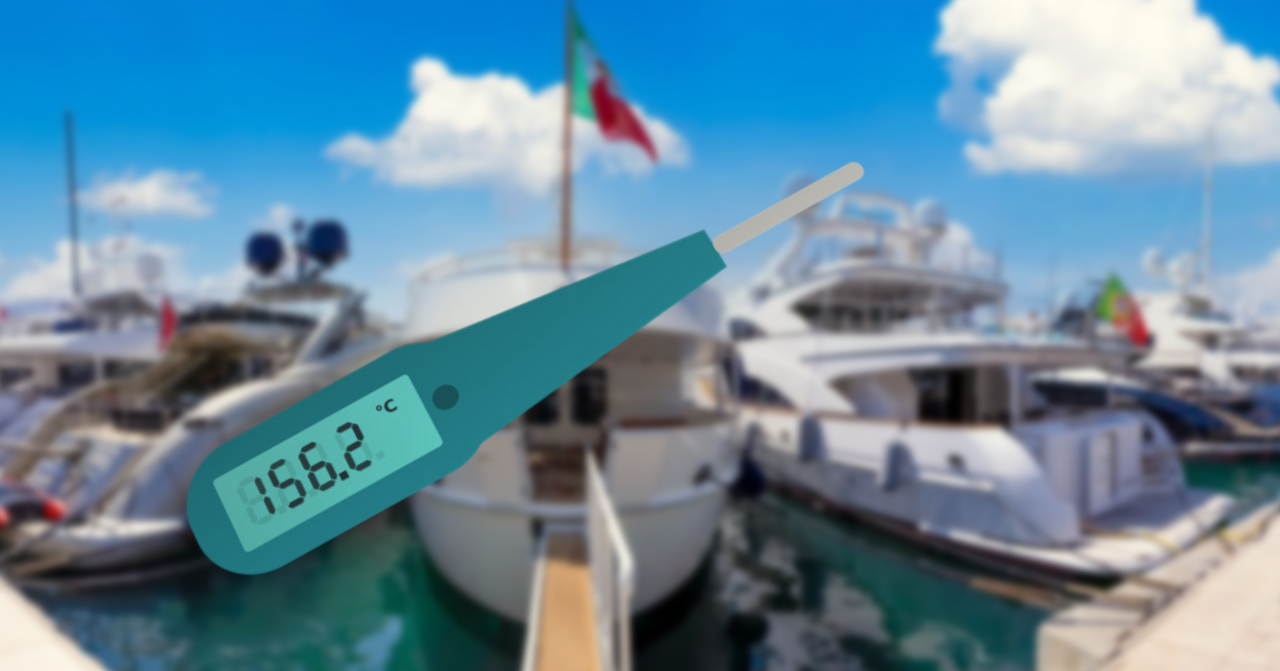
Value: 156.2 (°C)
